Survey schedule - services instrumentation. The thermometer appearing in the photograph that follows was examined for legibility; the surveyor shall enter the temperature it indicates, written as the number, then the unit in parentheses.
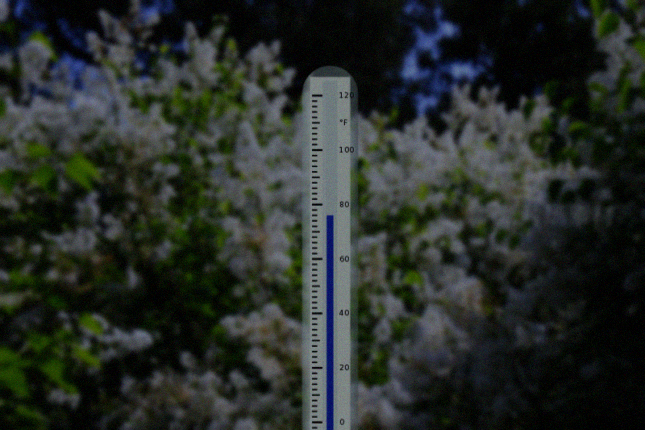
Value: 76 (°F)
